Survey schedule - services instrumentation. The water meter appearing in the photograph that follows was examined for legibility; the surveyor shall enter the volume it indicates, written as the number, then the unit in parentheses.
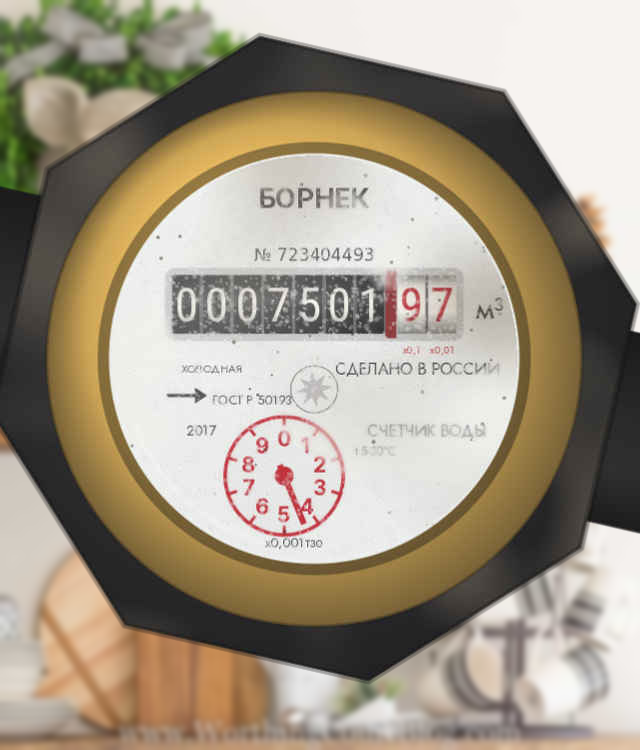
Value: 7501.974 (m³)
